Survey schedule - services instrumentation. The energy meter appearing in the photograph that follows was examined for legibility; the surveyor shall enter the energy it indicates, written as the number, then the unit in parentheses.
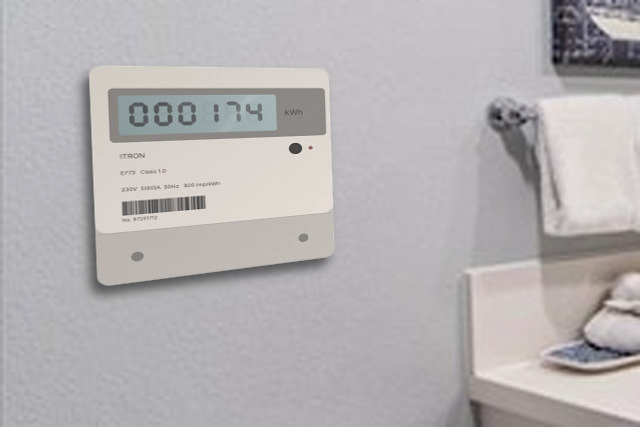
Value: 174 (kWh)
